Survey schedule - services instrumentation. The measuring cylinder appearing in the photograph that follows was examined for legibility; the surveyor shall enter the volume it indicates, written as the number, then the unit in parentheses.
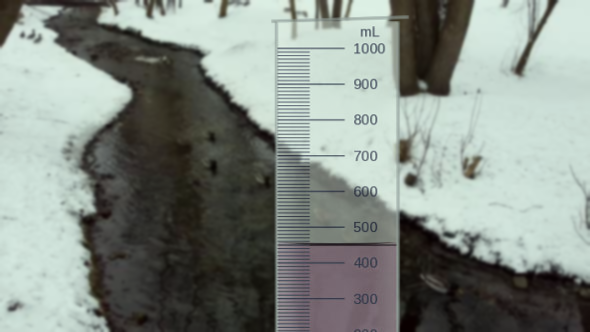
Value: 450 (mL)
